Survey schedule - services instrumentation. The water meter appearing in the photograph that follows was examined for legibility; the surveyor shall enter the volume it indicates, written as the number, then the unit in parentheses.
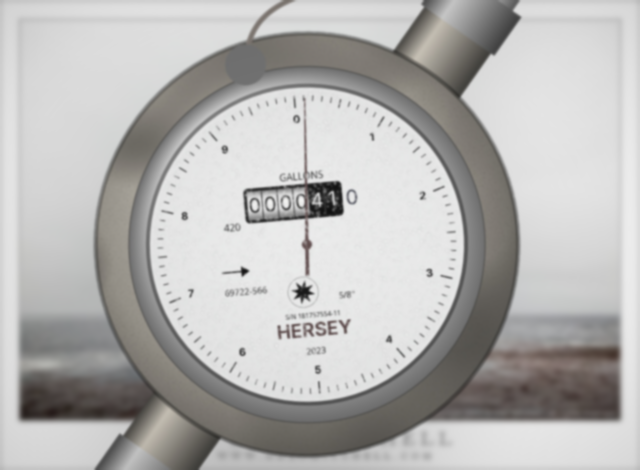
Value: 410.1 (gal)
